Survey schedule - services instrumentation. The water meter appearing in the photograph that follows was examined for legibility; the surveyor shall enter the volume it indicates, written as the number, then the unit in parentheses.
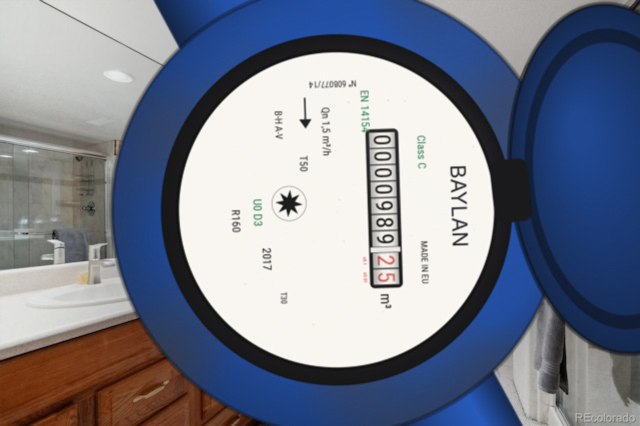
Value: 989.25 (m³)
